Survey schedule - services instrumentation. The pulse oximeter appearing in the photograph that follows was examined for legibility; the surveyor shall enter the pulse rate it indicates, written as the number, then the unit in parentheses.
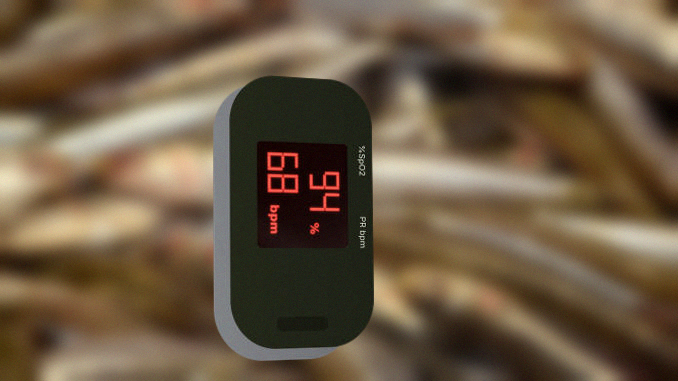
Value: 68 (bpm)
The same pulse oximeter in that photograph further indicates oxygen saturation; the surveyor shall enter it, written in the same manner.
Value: 94 (%)
